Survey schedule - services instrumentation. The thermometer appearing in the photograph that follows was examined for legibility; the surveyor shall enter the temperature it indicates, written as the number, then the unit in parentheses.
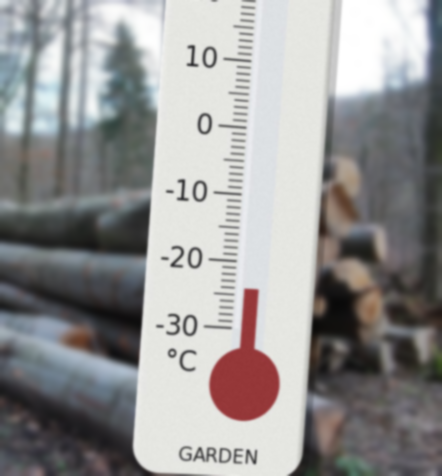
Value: -24 (°C)
